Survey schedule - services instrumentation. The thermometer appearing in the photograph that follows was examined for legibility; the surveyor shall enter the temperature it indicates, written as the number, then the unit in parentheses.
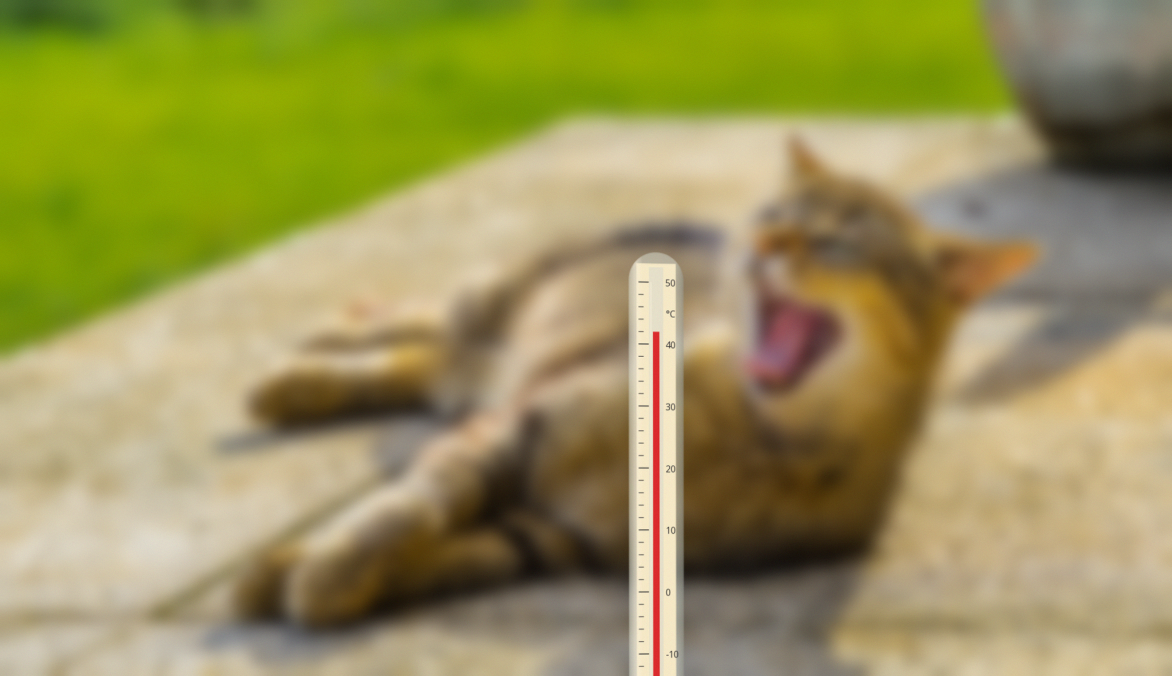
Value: 42 (°C)
